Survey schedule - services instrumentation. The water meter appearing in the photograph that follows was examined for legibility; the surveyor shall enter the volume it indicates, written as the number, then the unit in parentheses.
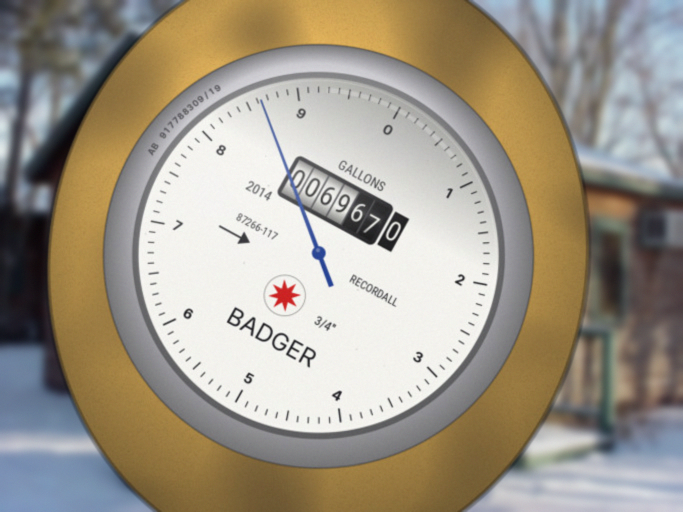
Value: 69668.6 (gal)
